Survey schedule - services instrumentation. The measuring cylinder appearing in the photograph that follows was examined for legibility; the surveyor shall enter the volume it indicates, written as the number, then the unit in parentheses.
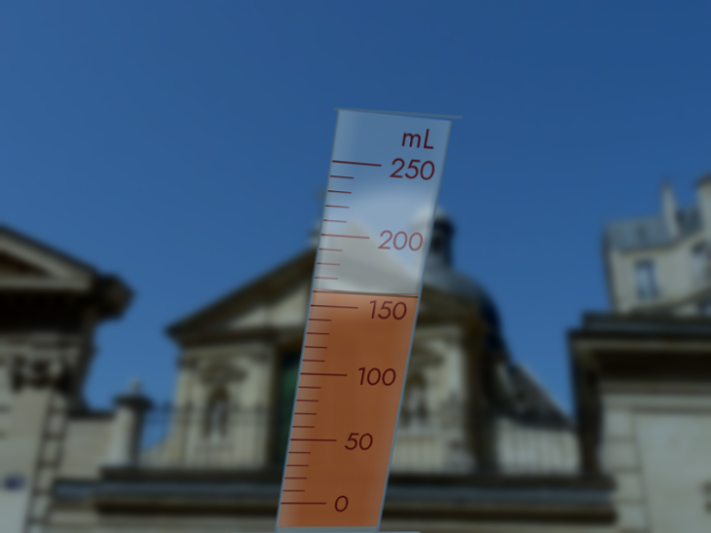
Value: 160 (mL)
